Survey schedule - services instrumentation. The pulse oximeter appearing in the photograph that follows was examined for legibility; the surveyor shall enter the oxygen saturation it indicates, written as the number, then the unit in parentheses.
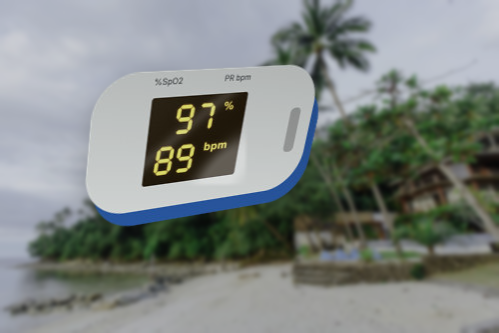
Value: 97 (%)
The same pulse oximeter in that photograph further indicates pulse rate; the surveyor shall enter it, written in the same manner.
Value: 89 (bpm)
